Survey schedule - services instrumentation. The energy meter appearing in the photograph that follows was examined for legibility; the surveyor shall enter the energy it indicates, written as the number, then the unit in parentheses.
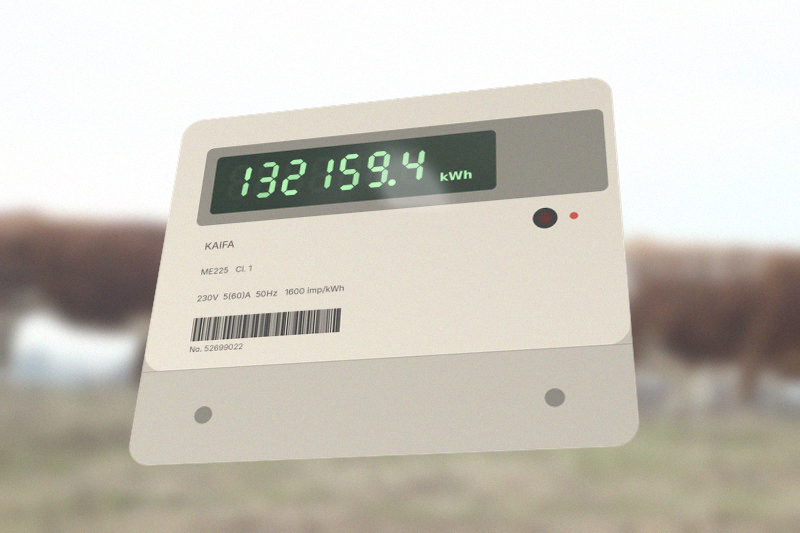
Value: 132159.4 (kWh)
